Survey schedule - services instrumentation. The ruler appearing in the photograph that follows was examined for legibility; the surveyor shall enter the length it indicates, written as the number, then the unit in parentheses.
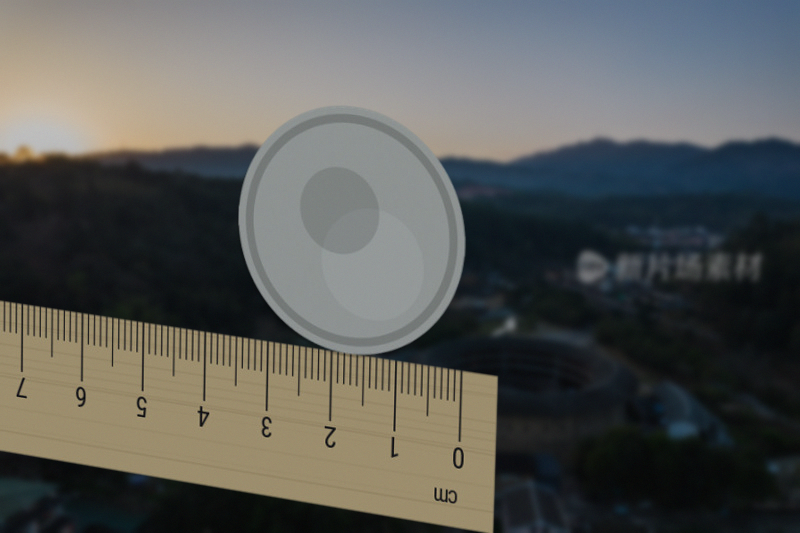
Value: 3.5 (cm)
